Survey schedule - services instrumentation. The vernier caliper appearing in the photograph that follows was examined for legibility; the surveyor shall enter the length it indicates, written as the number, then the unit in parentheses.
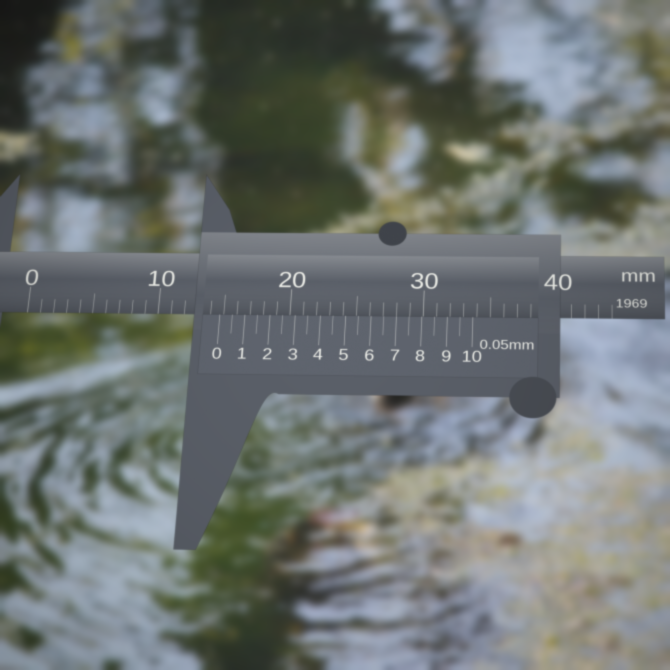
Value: 14.7 (mm)
